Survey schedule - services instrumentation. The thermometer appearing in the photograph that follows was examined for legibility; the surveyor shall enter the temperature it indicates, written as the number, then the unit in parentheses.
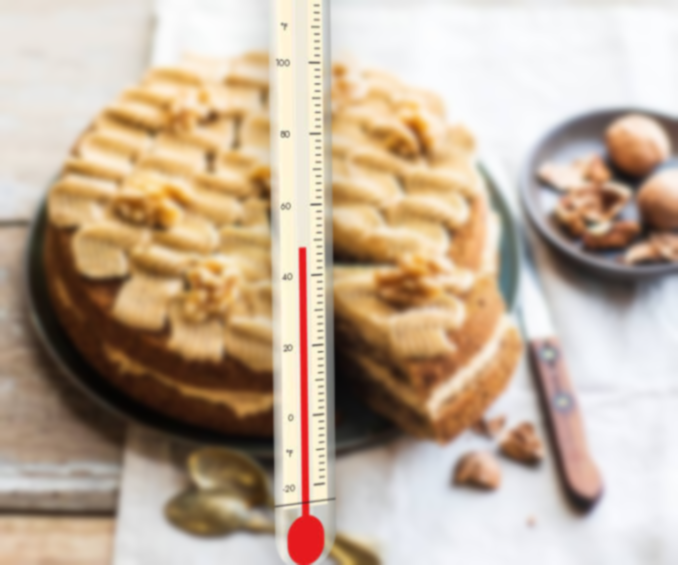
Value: 48 (°F)
